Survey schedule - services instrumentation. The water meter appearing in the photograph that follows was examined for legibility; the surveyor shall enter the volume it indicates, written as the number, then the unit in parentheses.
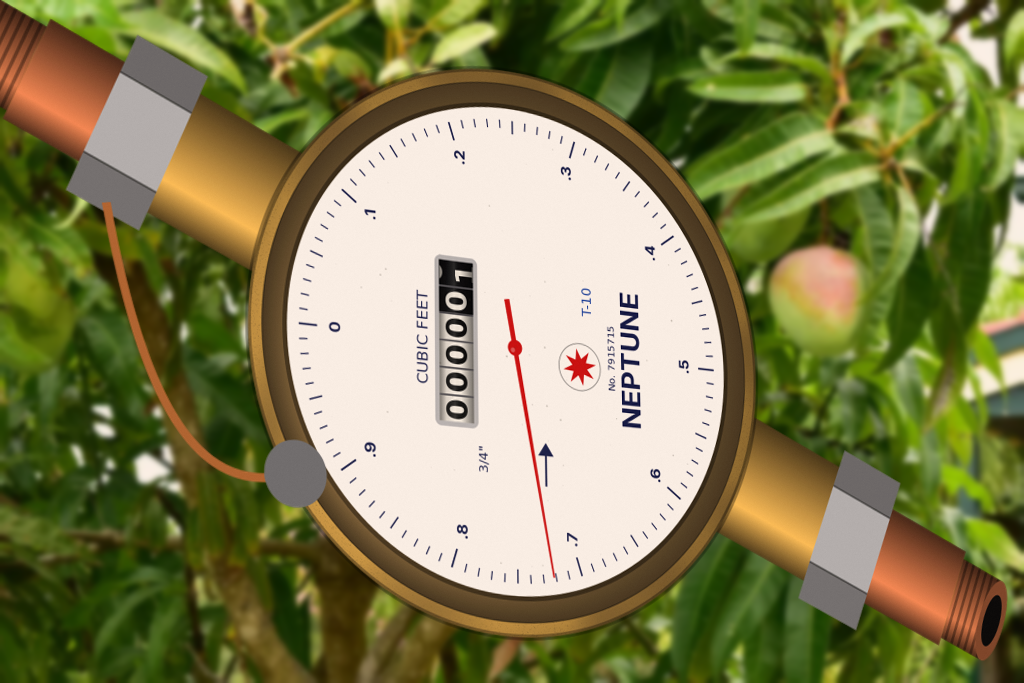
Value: 0.72 (ft³)
